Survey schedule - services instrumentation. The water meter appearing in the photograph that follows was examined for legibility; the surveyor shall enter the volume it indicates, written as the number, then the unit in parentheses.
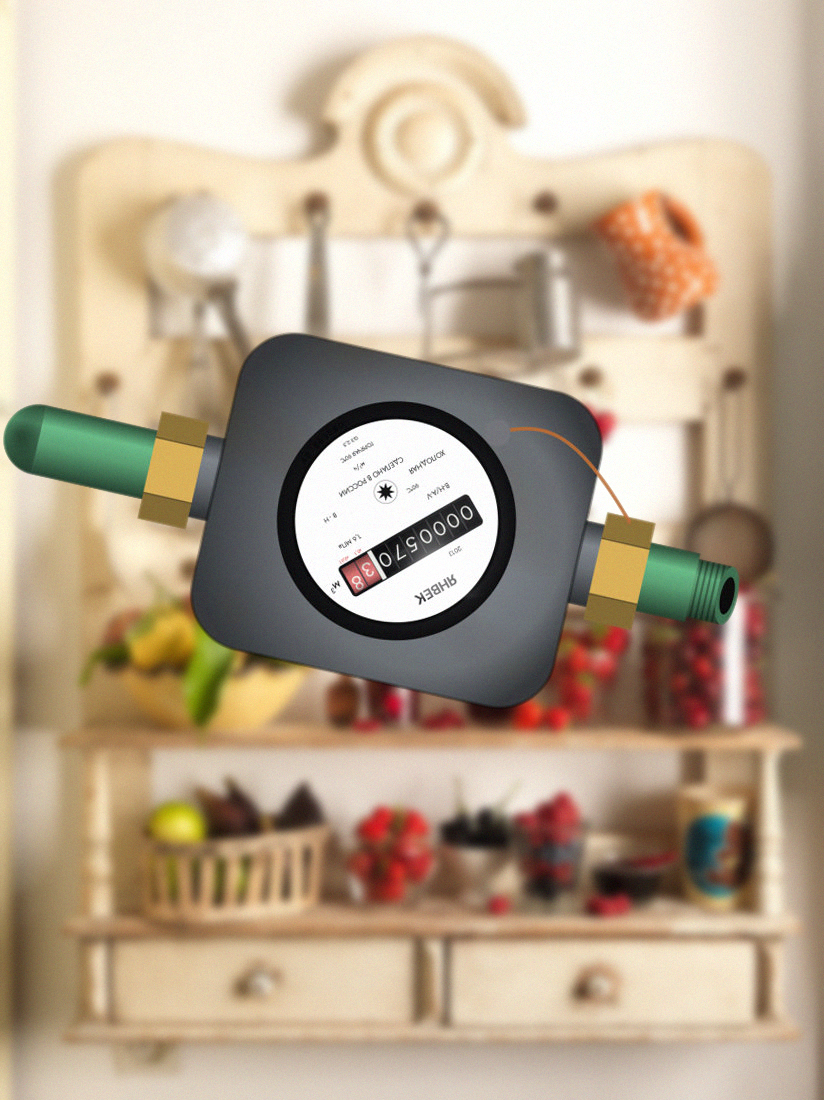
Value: 570.38 (m³)
